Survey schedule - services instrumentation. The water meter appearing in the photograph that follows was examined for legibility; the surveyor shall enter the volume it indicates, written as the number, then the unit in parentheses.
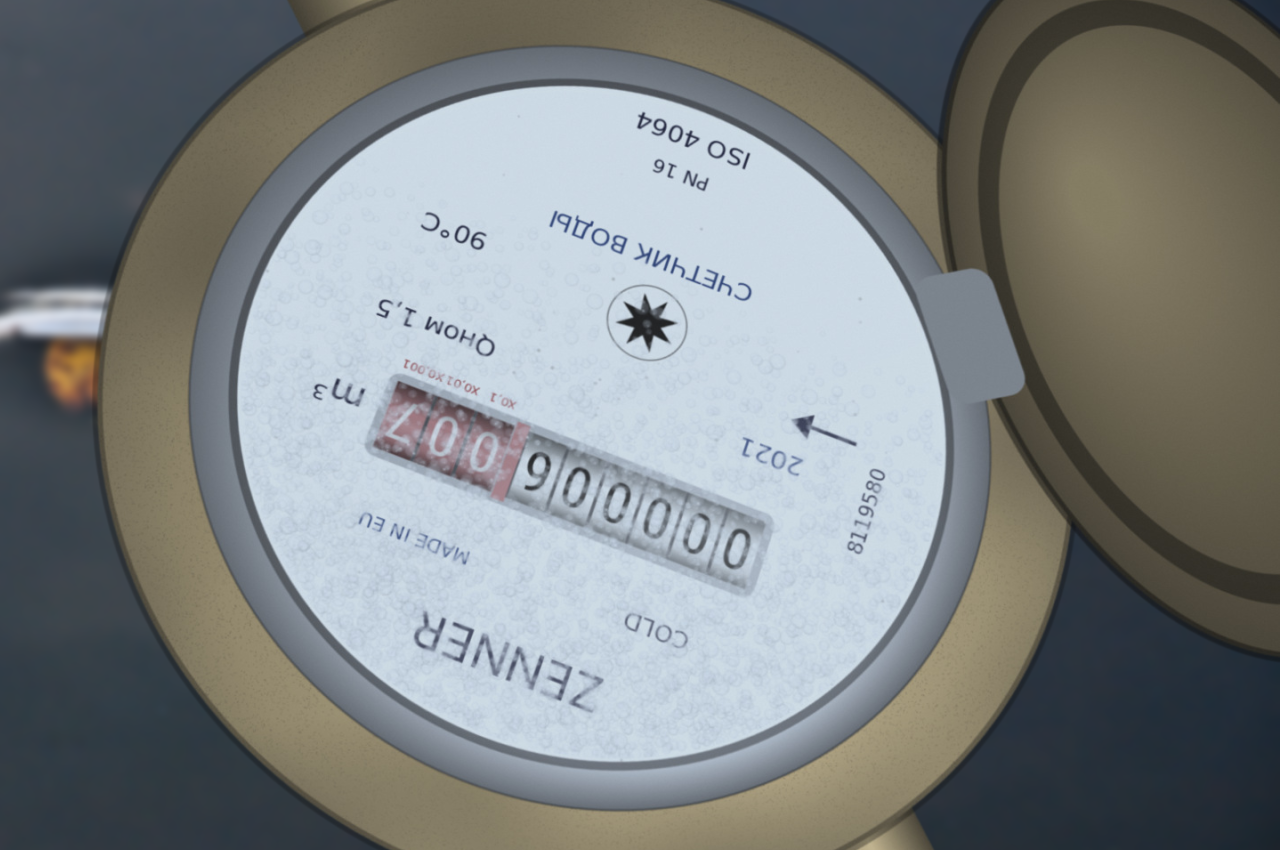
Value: 6.007 (m³)
